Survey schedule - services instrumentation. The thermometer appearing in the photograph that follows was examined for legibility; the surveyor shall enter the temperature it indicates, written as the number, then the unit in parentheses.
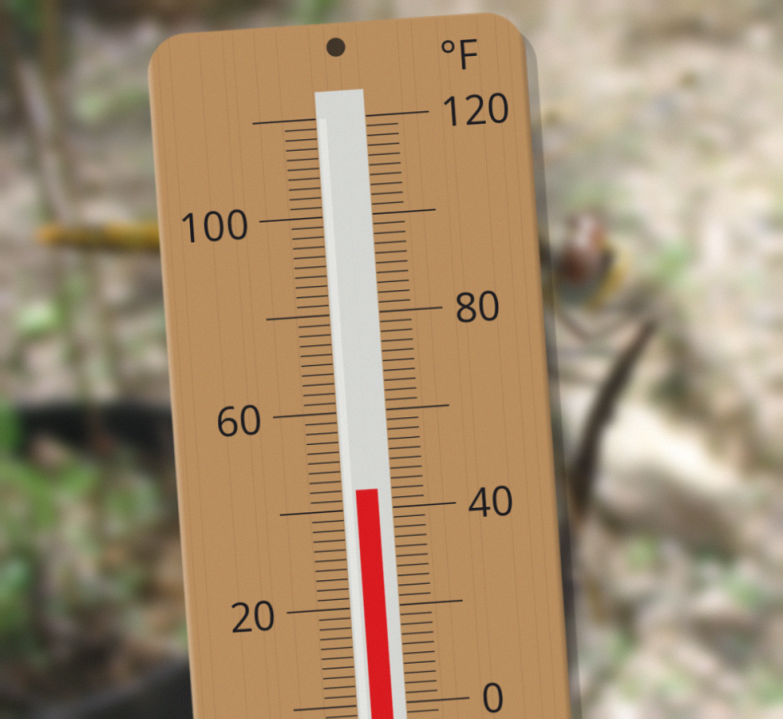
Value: 44 (°F)
